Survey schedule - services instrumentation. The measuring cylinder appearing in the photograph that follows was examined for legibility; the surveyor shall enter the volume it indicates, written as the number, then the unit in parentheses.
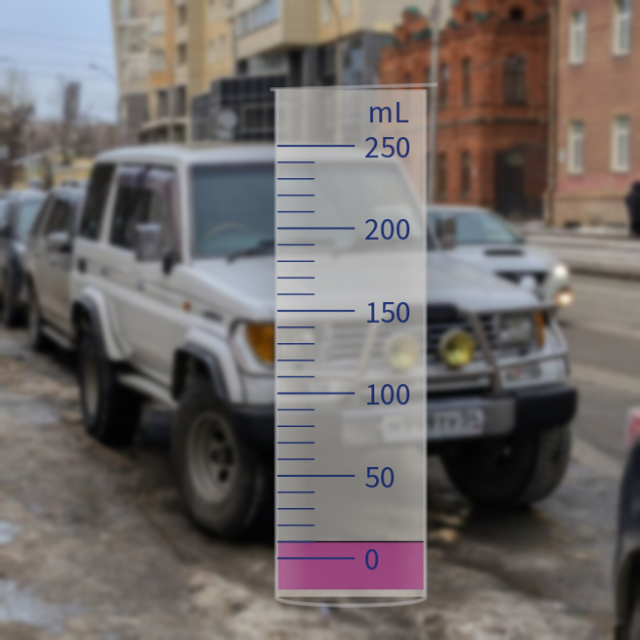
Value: 10 (mL)
